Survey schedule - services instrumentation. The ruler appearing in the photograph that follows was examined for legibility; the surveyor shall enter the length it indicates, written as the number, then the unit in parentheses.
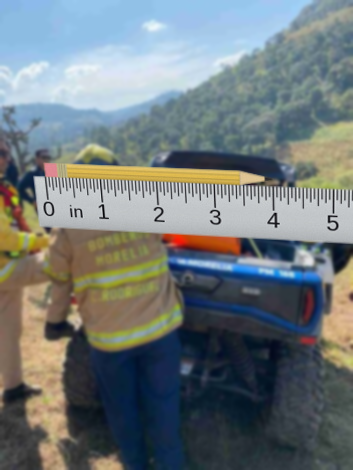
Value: 4 (in)
